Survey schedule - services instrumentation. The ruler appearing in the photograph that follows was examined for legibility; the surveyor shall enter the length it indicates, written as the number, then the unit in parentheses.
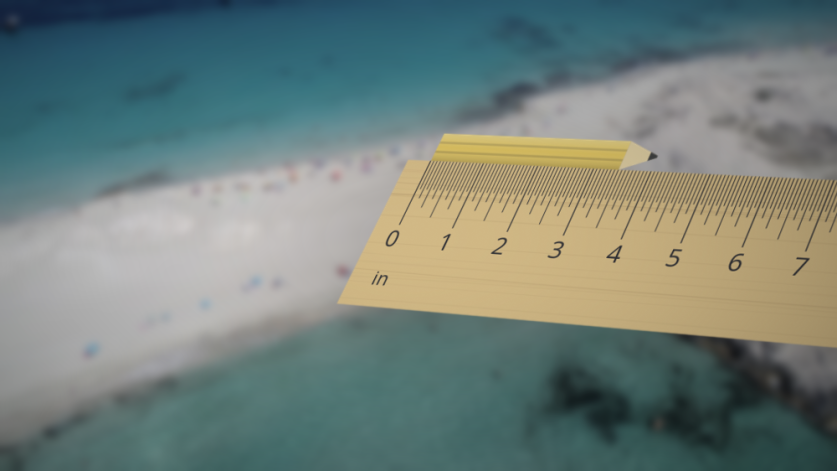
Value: 4 (in)
